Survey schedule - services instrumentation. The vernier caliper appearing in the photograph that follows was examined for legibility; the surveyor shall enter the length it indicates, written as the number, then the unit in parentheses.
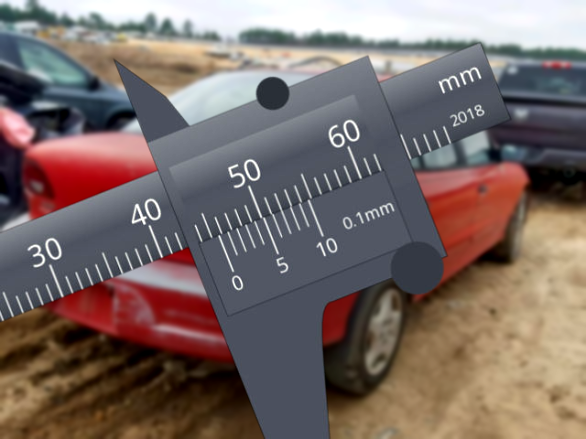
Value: 45.7 (mm)
